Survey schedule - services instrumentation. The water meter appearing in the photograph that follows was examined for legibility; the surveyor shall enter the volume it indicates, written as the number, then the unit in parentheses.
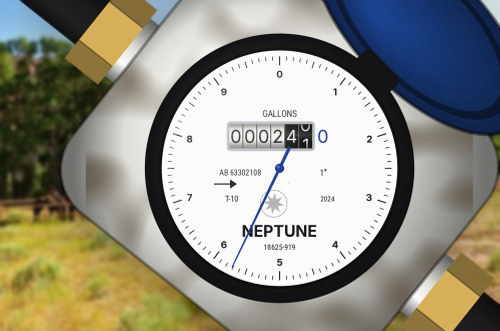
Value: 2405.7 (gal)
